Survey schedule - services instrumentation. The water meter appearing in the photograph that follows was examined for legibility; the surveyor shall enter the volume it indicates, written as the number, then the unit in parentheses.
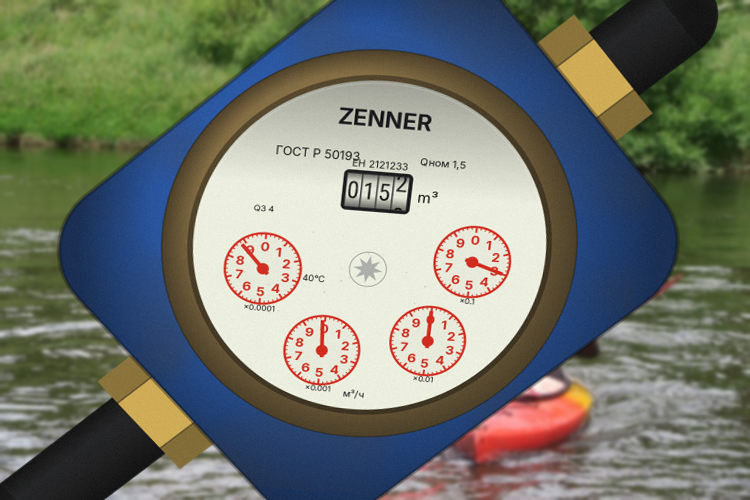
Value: 152.2998 (m³)
